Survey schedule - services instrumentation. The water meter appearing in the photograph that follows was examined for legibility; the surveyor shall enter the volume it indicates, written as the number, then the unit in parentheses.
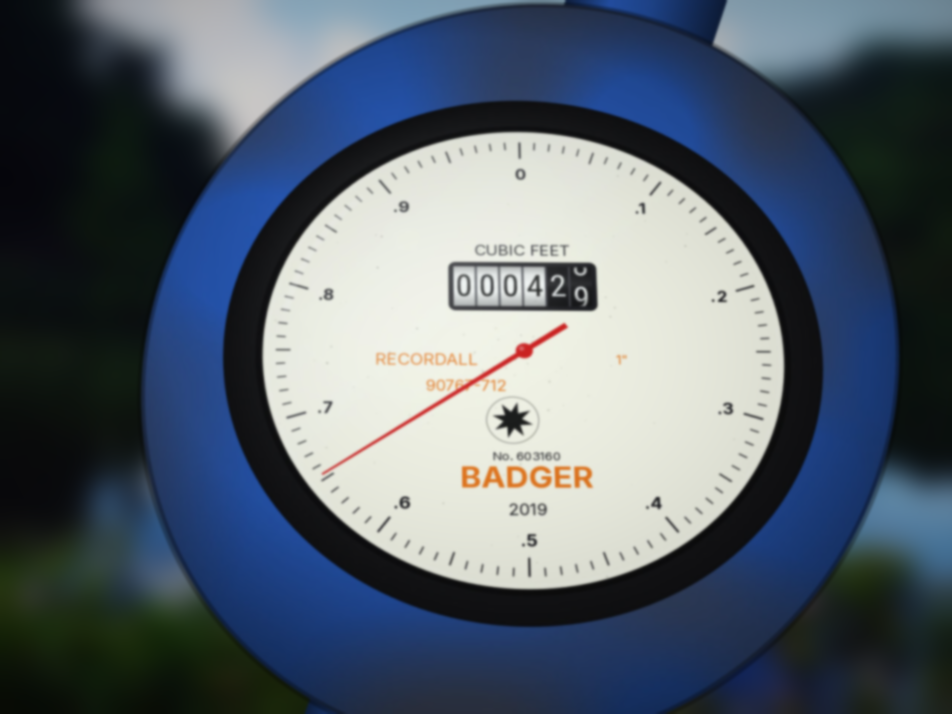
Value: 428.65 (ft³)
